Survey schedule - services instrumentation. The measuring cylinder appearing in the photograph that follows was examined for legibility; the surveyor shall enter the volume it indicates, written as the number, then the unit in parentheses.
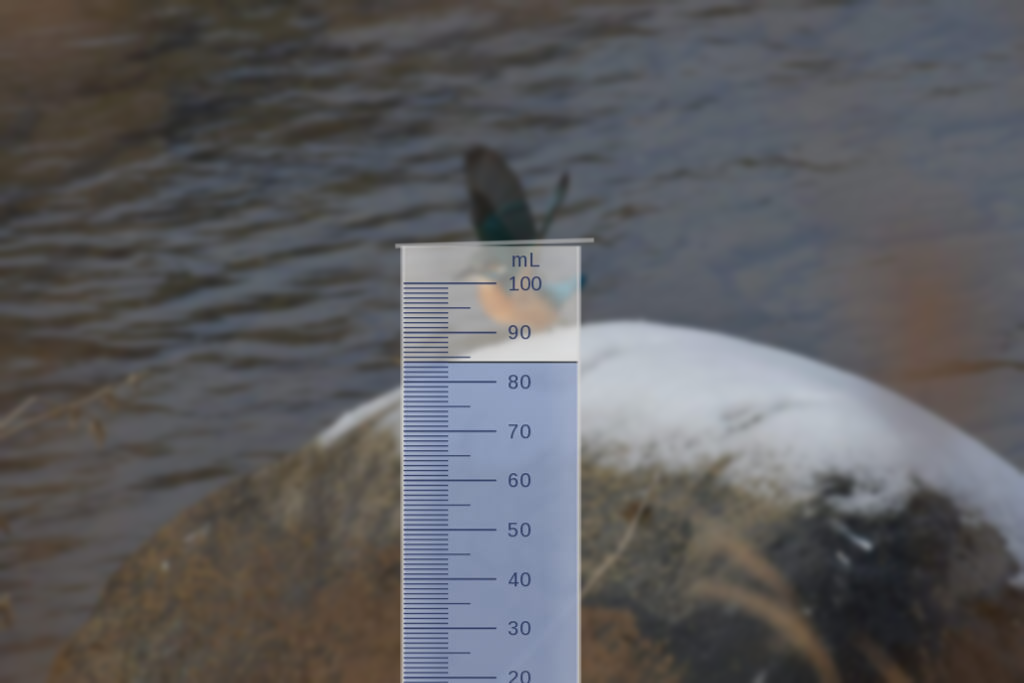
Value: 84 (mL)
